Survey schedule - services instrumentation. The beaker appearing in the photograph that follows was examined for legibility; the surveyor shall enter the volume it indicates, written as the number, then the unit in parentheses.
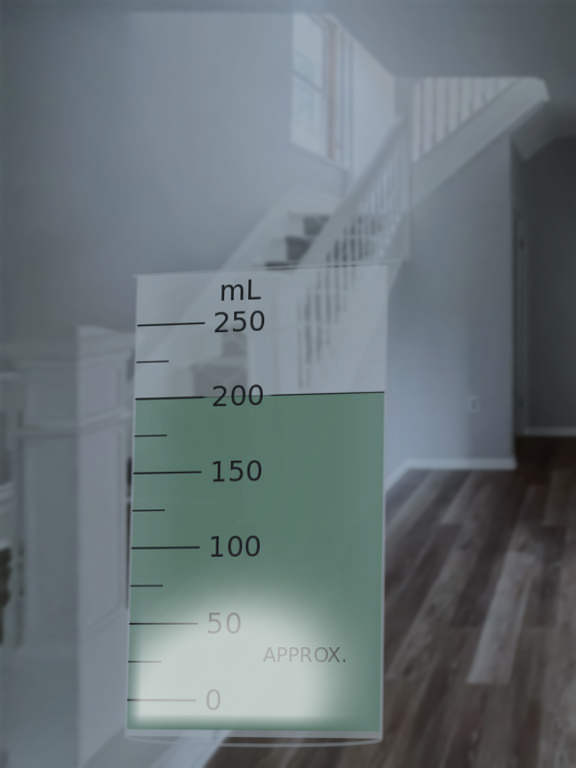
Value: 200 (mL)
